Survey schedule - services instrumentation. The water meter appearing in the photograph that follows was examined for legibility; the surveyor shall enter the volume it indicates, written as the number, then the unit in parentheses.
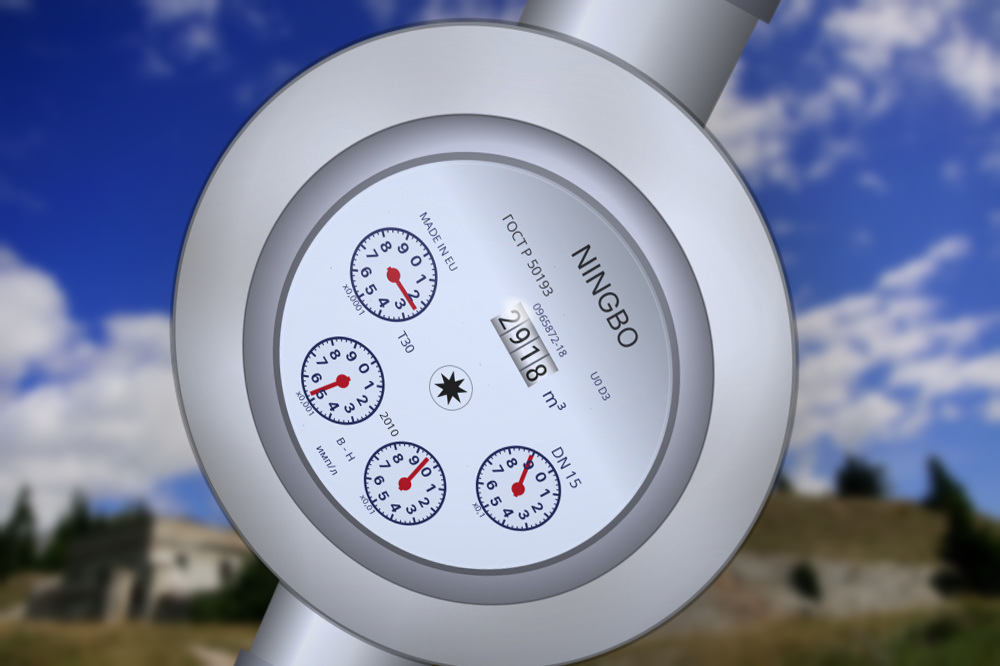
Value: 2917.8952 (m³)
